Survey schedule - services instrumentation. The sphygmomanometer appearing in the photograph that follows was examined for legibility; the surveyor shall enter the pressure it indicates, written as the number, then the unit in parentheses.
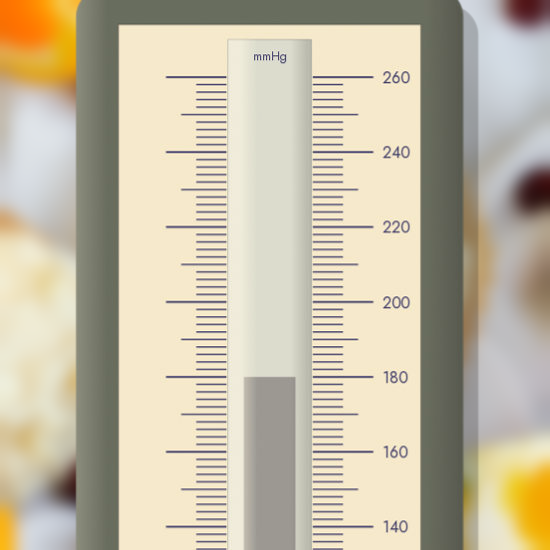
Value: 180 (mmHg)
